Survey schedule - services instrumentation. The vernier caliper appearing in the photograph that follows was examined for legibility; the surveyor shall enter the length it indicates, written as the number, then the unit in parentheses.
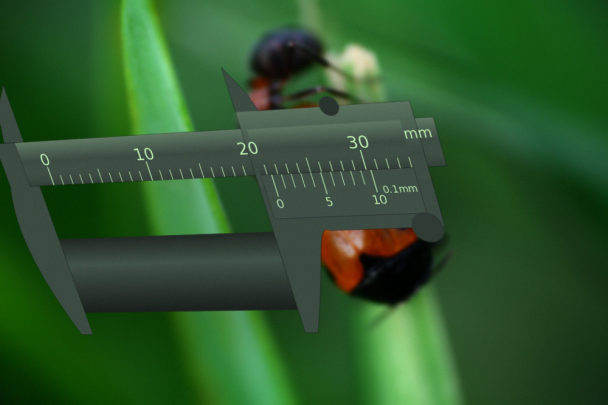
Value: 21.4 (mm)
